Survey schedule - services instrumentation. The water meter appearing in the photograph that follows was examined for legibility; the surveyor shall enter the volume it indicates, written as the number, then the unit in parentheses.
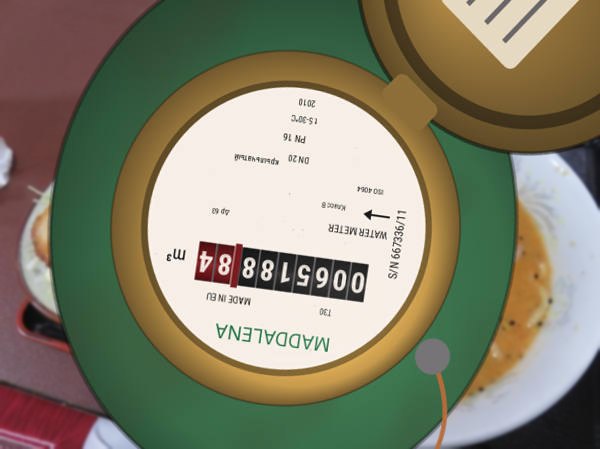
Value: 65188.84 (m³)
